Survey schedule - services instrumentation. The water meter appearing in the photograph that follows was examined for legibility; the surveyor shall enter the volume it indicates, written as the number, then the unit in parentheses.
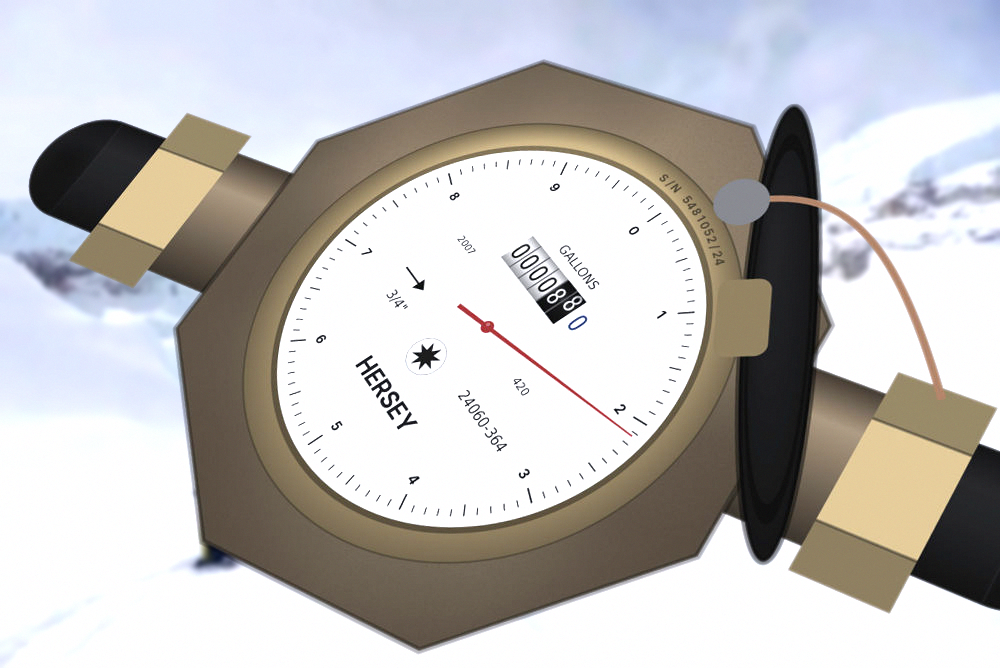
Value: 882.1 (gal)
